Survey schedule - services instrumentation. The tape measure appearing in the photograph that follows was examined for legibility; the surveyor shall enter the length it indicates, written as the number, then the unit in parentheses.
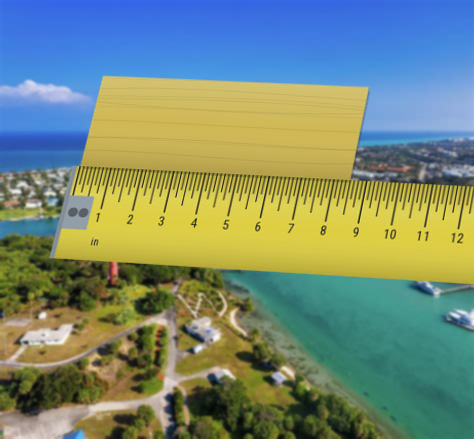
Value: 8.5 (in)
